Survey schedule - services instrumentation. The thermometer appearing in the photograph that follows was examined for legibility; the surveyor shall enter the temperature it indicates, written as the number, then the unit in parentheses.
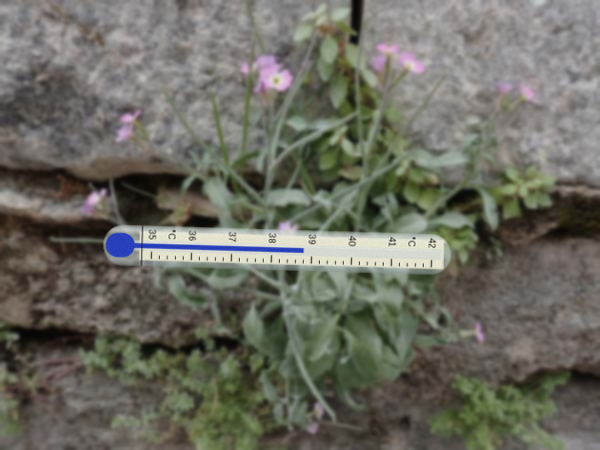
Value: 38.8 (°C)
